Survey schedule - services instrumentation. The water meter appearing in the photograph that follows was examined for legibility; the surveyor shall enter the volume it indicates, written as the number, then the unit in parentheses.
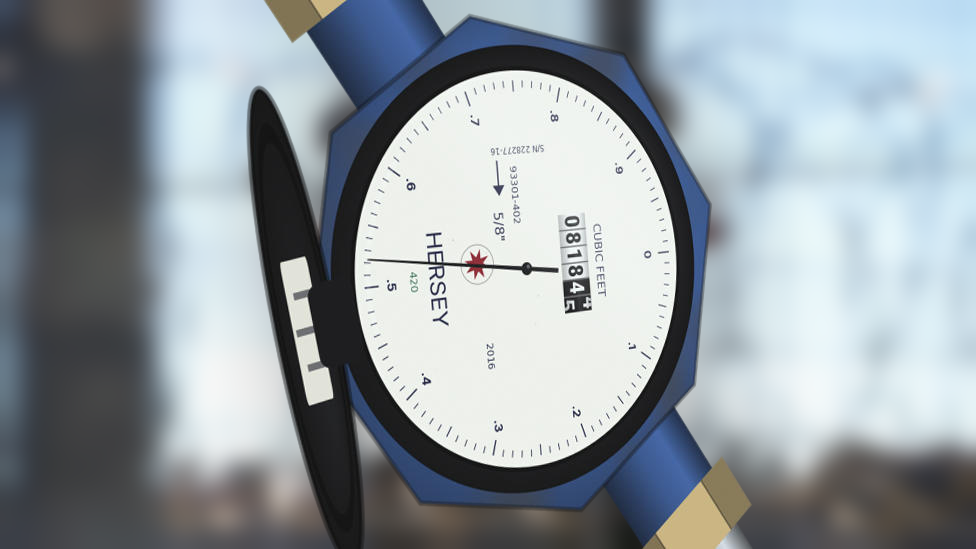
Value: 81844.52 (ft³)
